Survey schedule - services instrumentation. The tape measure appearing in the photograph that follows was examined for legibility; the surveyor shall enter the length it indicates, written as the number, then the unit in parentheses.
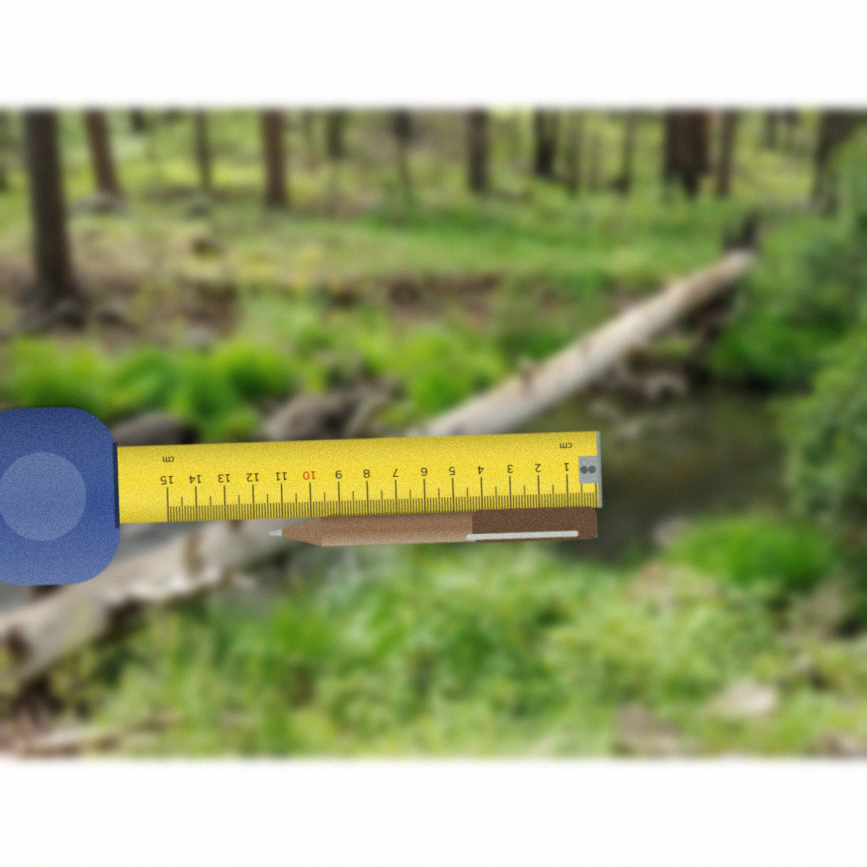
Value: 11.5 (cm)
